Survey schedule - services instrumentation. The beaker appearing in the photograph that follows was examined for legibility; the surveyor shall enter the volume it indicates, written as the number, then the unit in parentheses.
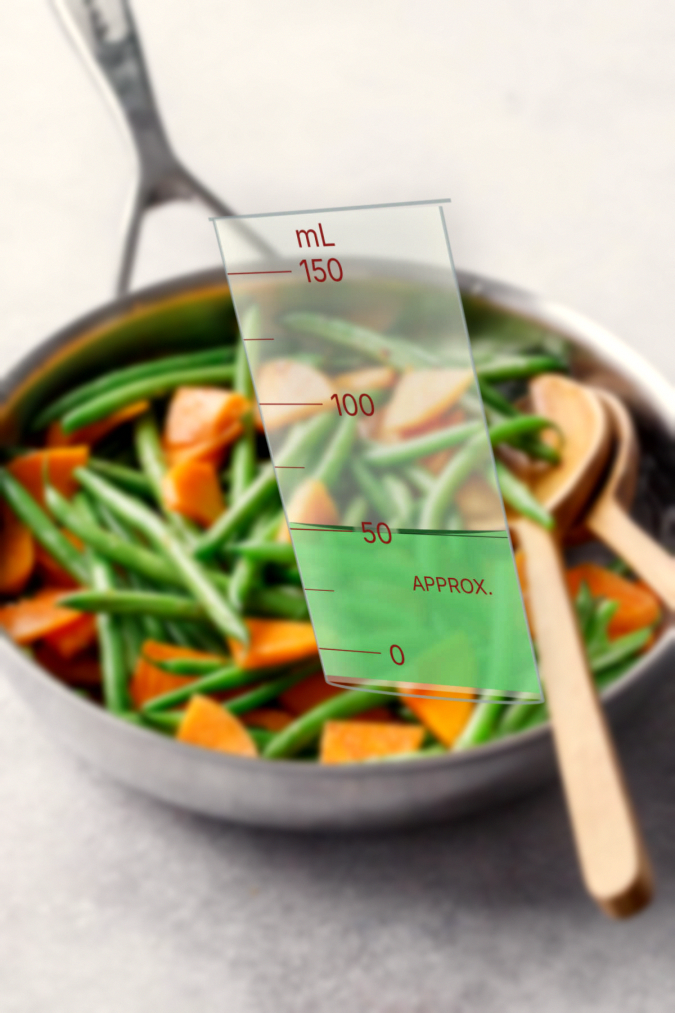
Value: 50 (mL)
